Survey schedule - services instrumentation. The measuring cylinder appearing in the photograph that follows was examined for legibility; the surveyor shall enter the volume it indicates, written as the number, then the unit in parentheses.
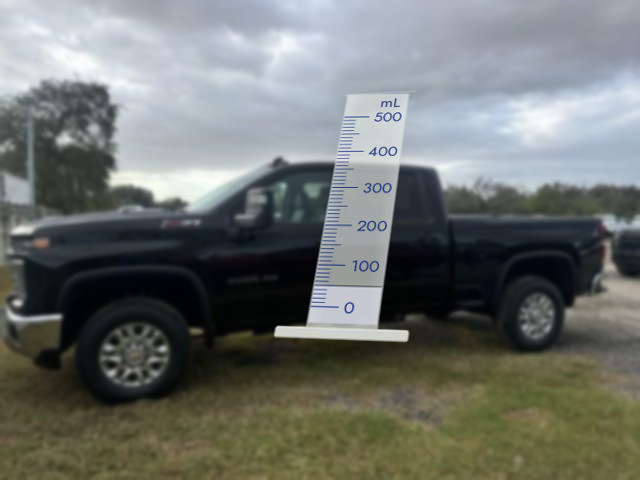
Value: 50 (mL)
